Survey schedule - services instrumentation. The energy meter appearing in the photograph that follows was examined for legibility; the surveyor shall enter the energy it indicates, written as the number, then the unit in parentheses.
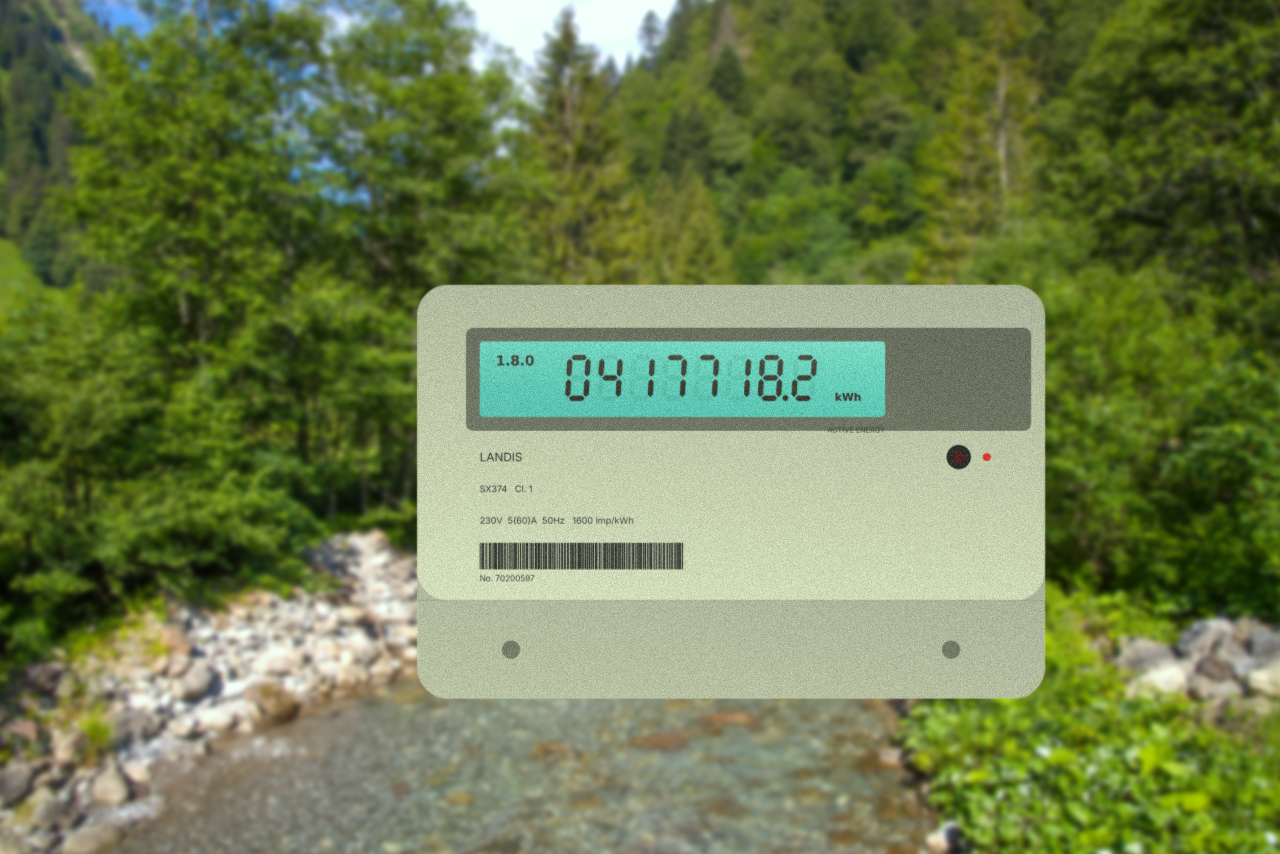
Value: 417718.2 (kWh)
